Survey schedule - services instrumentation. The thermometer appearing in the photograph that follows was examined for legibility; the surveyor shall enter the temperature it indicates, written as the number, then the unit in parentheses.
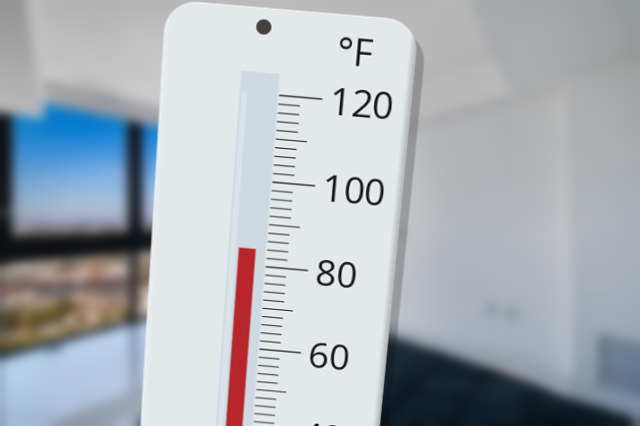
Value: 84 (°F)
